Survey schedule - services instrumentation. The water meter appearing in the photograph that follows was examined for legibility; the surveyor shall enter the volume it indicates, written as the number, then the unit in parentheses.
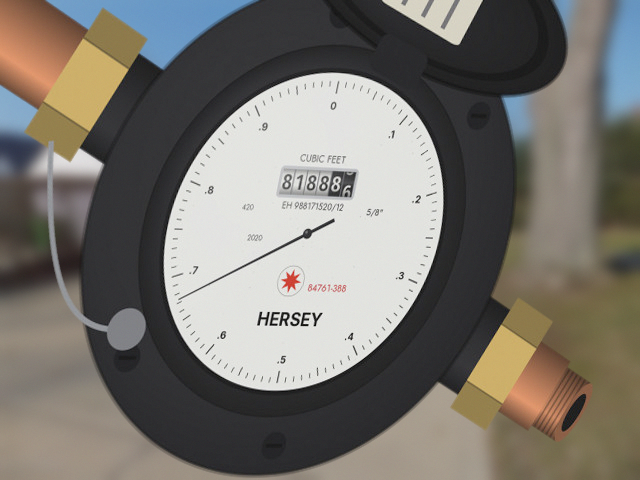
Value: 818885.67 (ft³)
